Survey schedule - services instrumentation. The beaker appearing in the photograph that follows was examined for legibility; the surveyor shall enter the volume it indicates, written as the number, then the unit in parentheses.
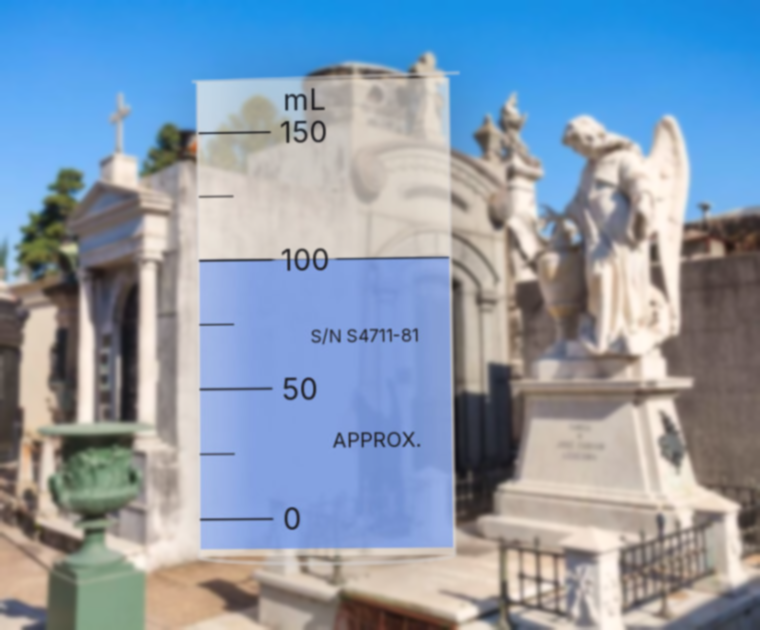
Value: 100 (mL)
